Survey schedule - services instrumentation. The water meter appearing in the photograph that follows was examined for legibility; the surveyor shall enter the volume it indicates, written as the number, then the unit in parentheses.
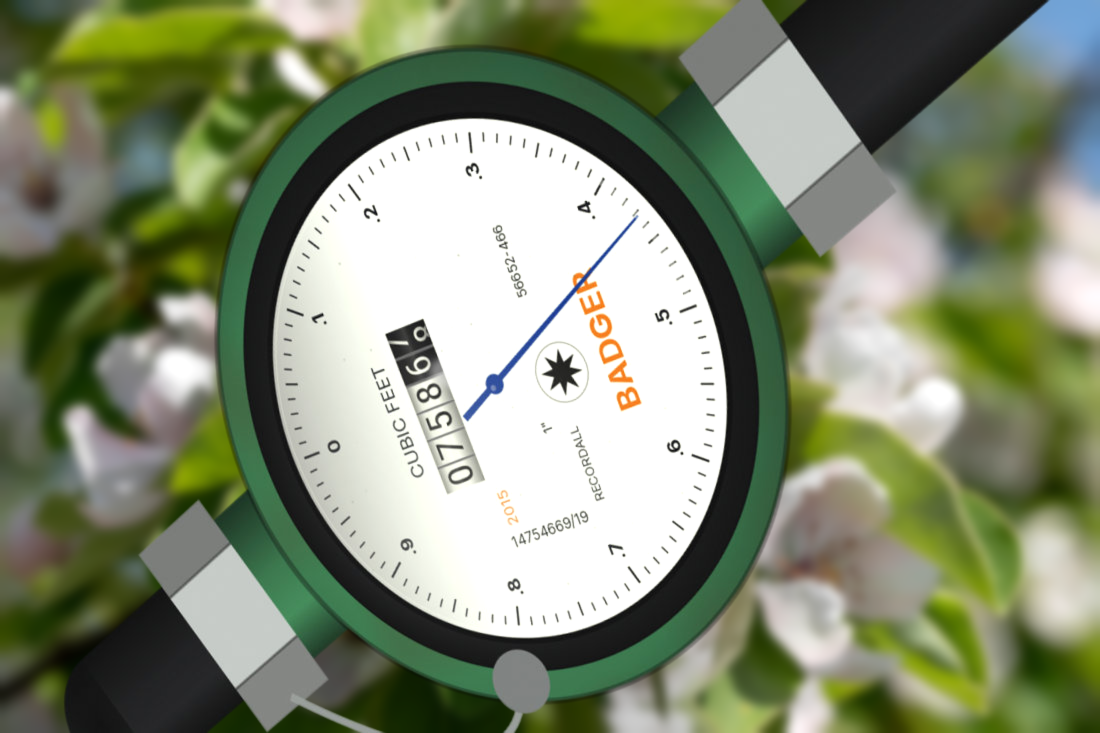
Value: 75867.43 (ft³)
